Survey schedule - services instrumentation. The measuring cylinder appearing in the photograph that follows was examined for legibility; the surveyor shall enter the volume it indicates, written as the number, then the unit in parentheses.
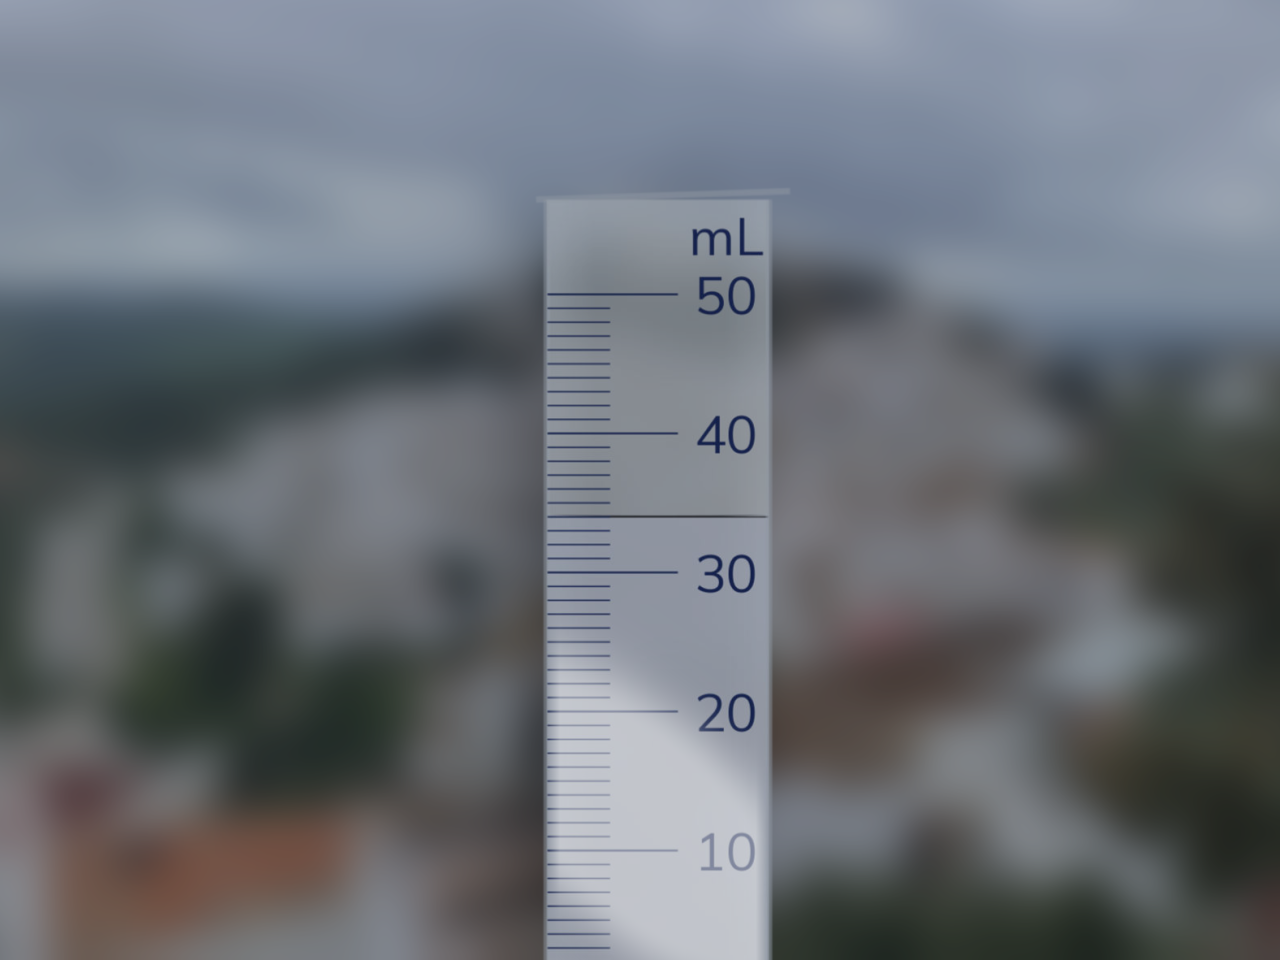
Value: 34 (mL)
